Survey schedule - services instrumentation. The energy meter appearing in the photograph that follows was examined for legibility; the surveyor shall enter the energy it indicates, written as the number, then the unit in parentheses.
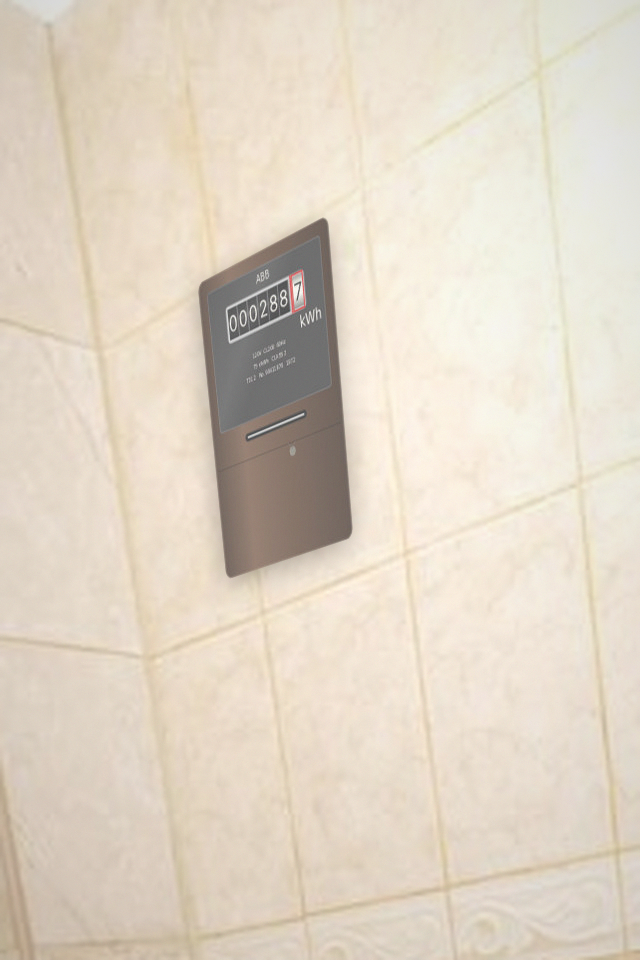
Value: 288.7 (kWh)
